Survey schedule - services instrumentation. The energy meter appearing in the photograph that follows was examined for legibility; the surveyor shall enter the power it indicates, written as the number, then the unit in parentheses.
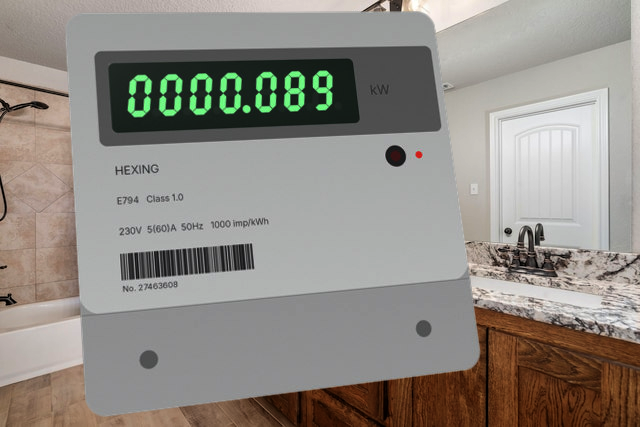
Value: 0.089 (kW)
